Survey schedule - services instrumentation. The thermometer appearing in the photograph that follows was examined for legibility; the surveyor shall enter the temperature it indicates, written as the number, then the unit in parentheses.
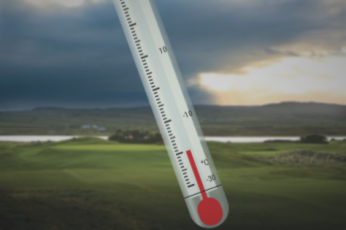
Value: -20 (°C)
